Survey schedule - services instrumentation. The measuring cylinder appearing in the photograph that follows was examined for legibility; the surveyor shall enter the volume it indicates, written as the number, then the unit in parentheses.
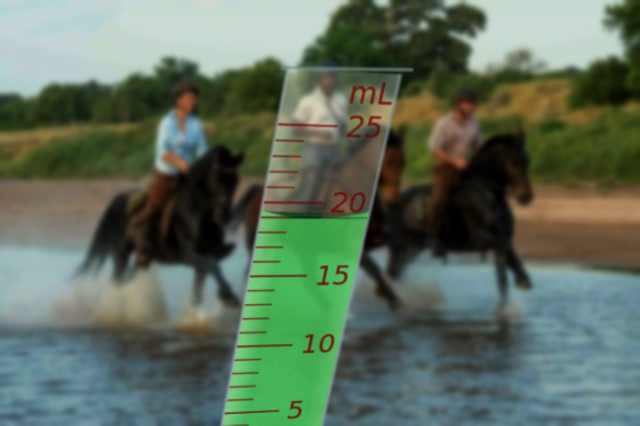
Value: 19 (mL)
